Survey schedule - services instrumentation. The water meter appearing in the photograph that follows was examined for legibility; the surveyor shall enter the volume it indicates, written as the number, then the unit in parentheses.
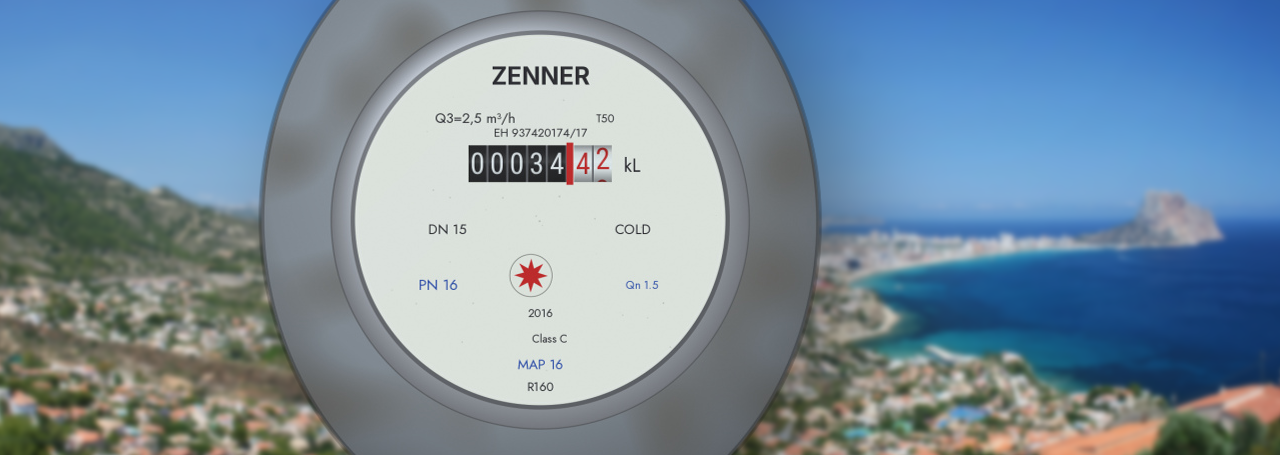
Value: 34.42 (kL)
